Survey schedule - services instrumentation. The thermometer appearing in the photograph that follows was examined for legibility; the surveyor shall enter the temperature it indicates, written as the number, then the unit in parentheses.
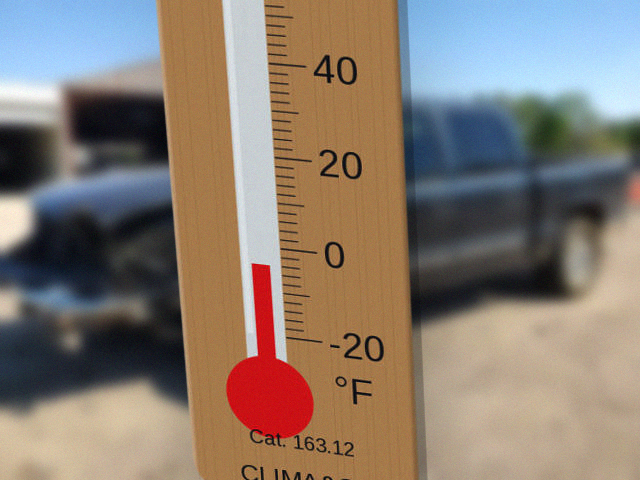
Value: -4 (°F)
